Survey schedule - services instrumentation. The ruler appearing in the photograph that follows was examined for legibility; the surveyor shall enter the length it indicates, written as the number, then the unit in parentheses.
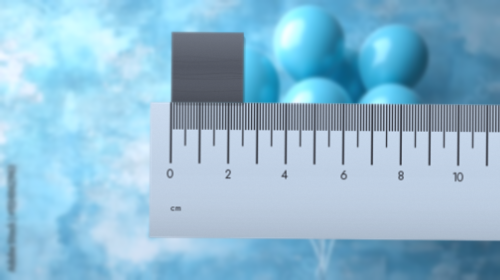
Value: 2.5 (cm)
